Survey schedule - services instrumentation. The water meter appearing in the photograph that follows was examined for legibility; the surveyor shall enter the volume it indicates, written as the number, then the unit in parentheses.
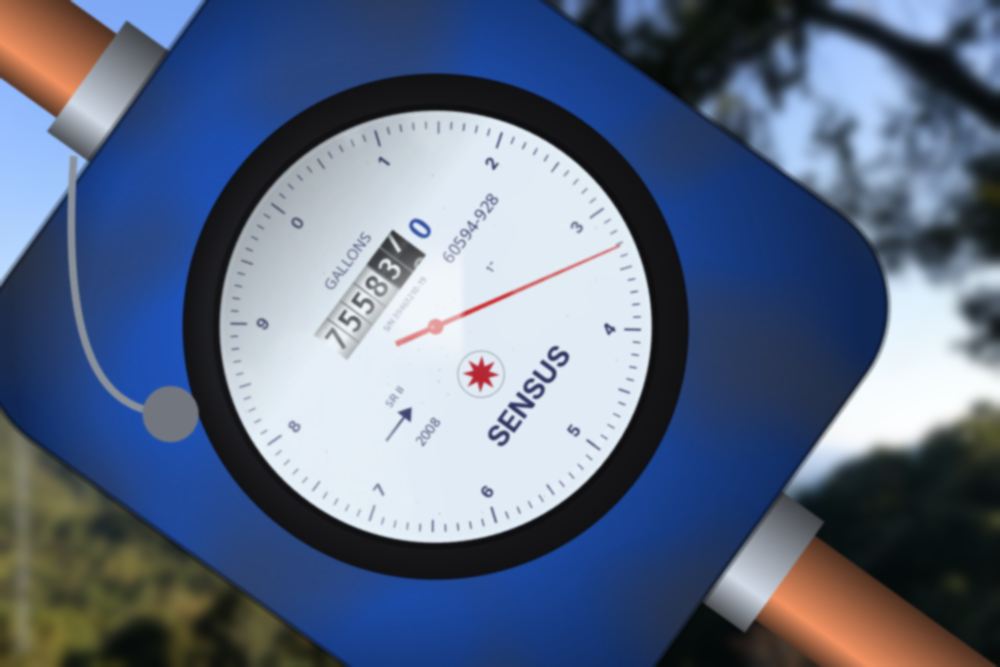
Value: 7558373.3 (gal)
